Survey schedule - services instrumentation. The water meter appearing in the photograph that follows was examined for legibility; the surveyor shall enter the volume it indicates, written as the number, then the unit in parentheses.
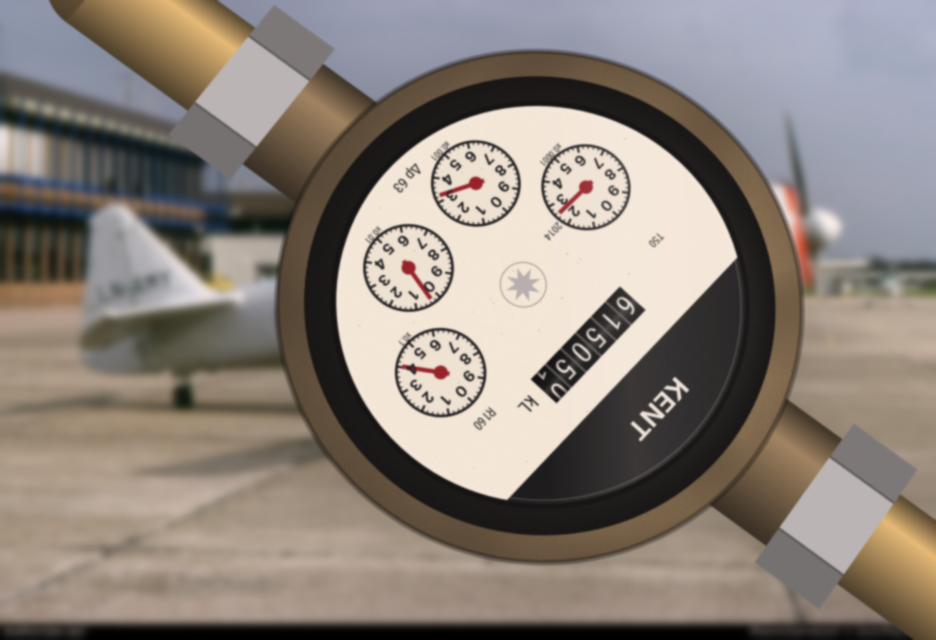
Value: 615050.4032 (kL)
